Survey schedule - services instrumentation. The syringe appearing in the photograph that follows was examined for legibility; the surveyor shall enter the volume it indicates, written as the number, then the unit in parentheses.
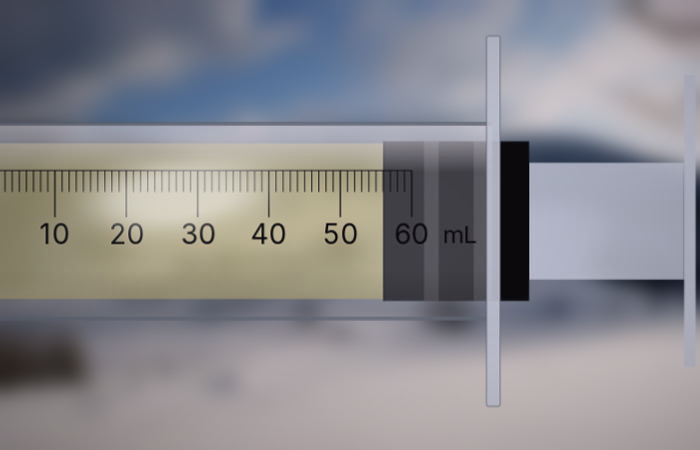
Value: 56 (mL)
